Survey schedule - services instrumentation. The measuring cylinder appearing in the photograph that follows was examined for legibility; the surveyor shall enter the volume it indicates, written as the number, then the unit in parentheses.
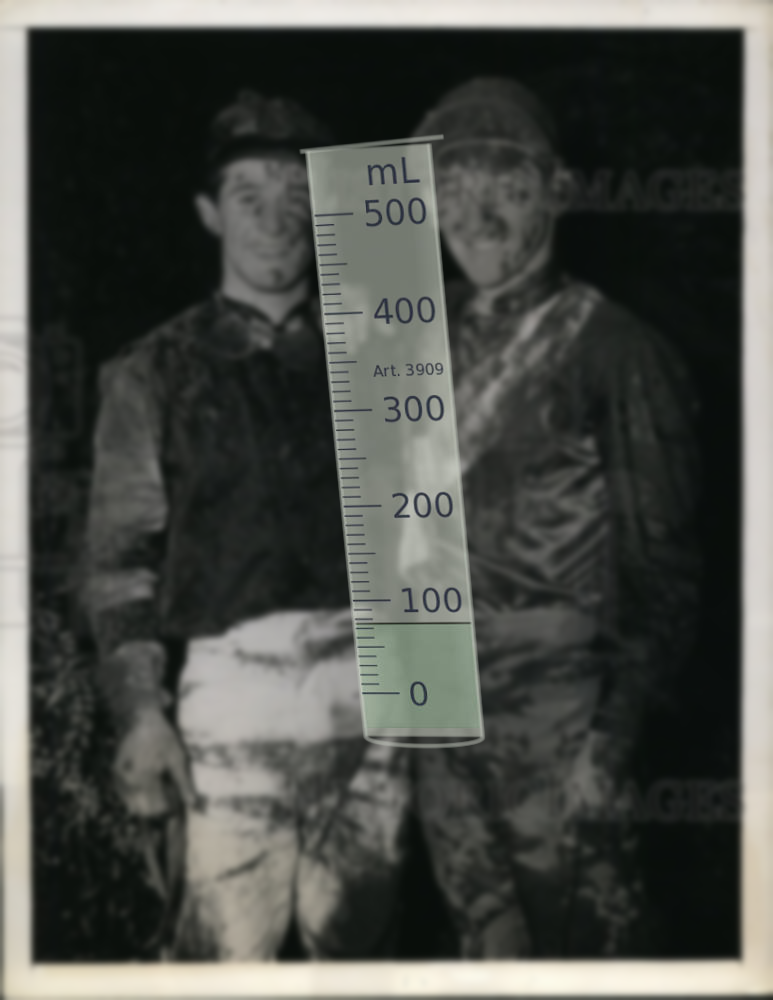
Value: 75 (mL)
